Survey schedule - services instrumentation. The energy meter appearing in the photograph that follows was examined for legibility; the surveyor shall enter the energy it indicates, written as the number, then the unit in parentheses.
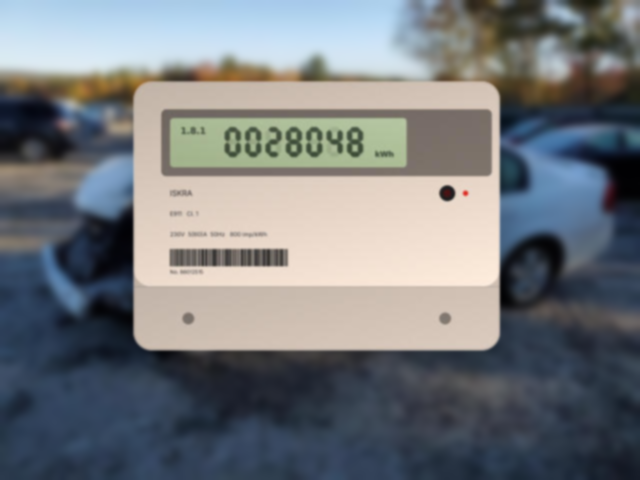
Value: 28048 (kWh)
